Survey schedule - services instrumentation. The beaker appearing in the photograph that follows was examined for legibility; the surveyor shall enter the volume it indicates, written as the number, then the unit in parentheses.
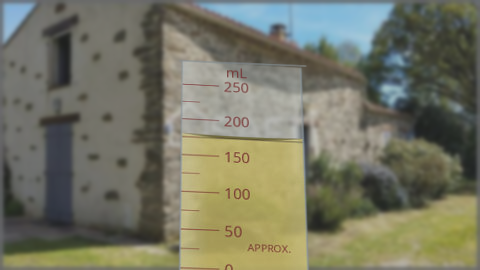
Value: 175 (mL)
